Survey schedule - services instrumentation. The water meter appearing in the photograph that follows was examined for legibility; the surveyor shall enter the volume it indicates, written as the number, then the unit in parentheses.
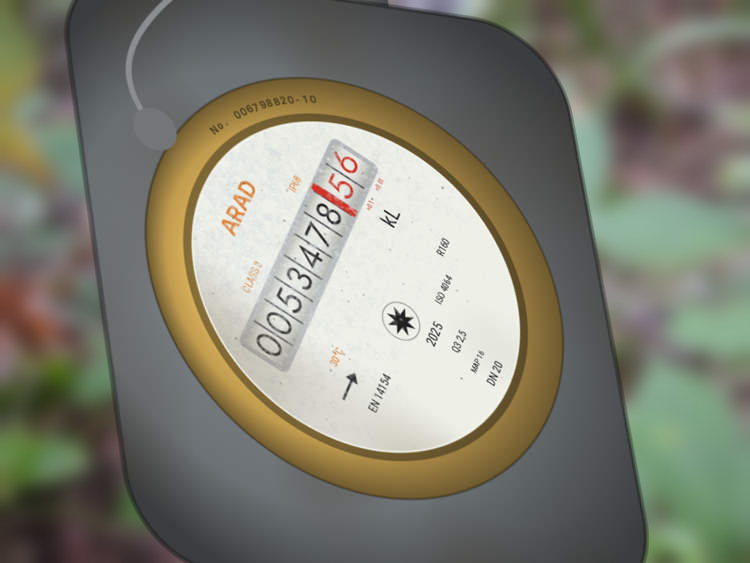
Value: 53478.56 (kL)
